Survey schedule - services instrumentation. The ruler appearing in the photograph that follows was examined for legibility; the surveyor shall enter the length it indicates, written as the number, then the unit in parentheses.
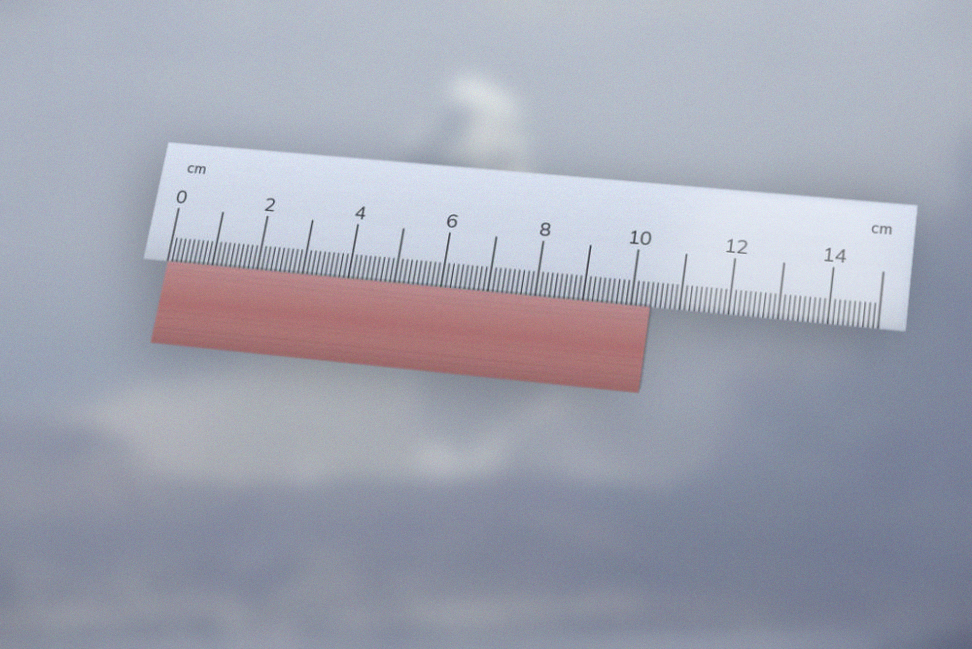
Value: 10.4 (cm)
